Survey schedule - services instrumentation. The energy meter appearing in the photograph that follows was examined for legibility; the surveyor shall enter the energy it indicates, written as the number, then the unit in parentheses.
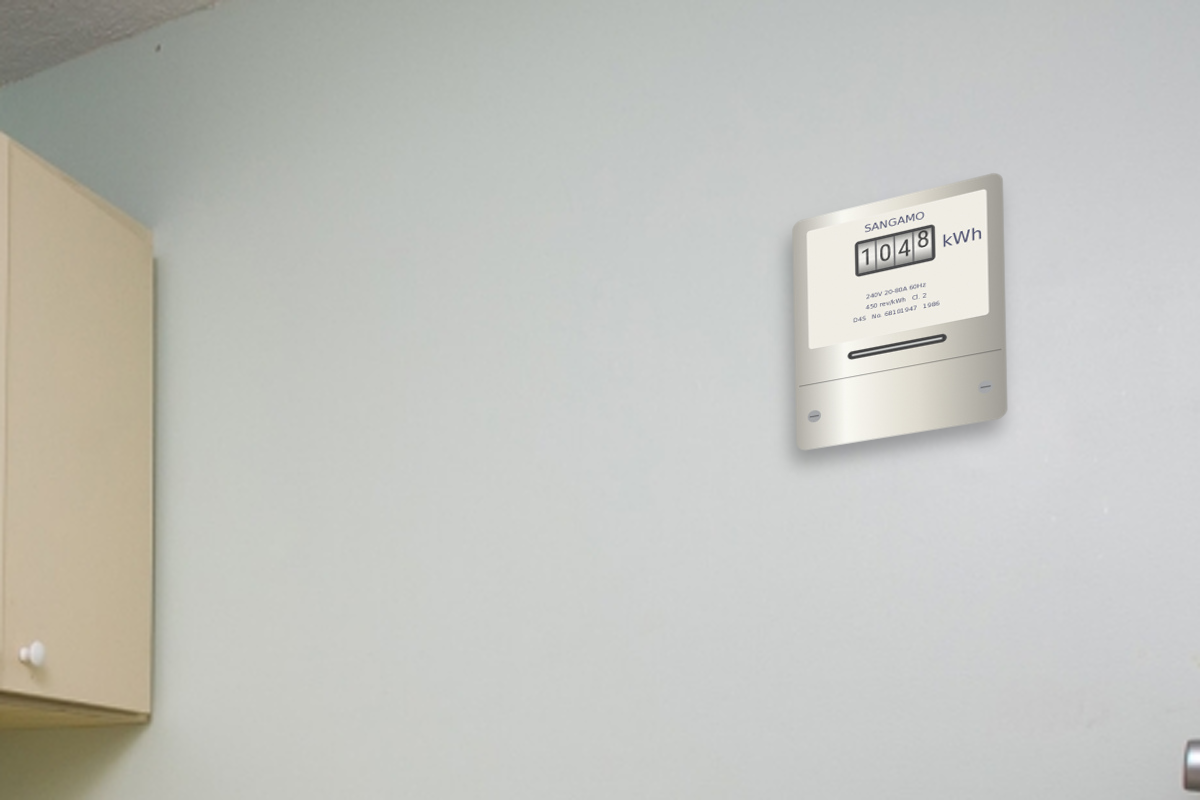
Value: 1048 (kWh)
